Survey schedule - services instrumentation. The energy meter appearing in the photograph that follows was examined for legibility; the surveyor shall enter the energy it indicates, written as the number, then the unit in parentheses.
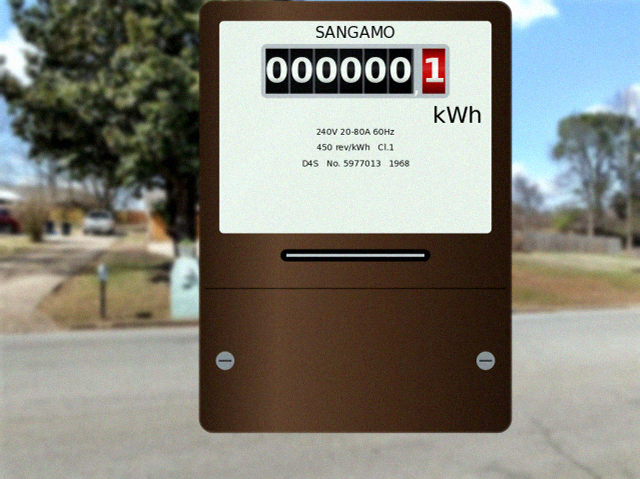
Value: 0.1 (kWh)
